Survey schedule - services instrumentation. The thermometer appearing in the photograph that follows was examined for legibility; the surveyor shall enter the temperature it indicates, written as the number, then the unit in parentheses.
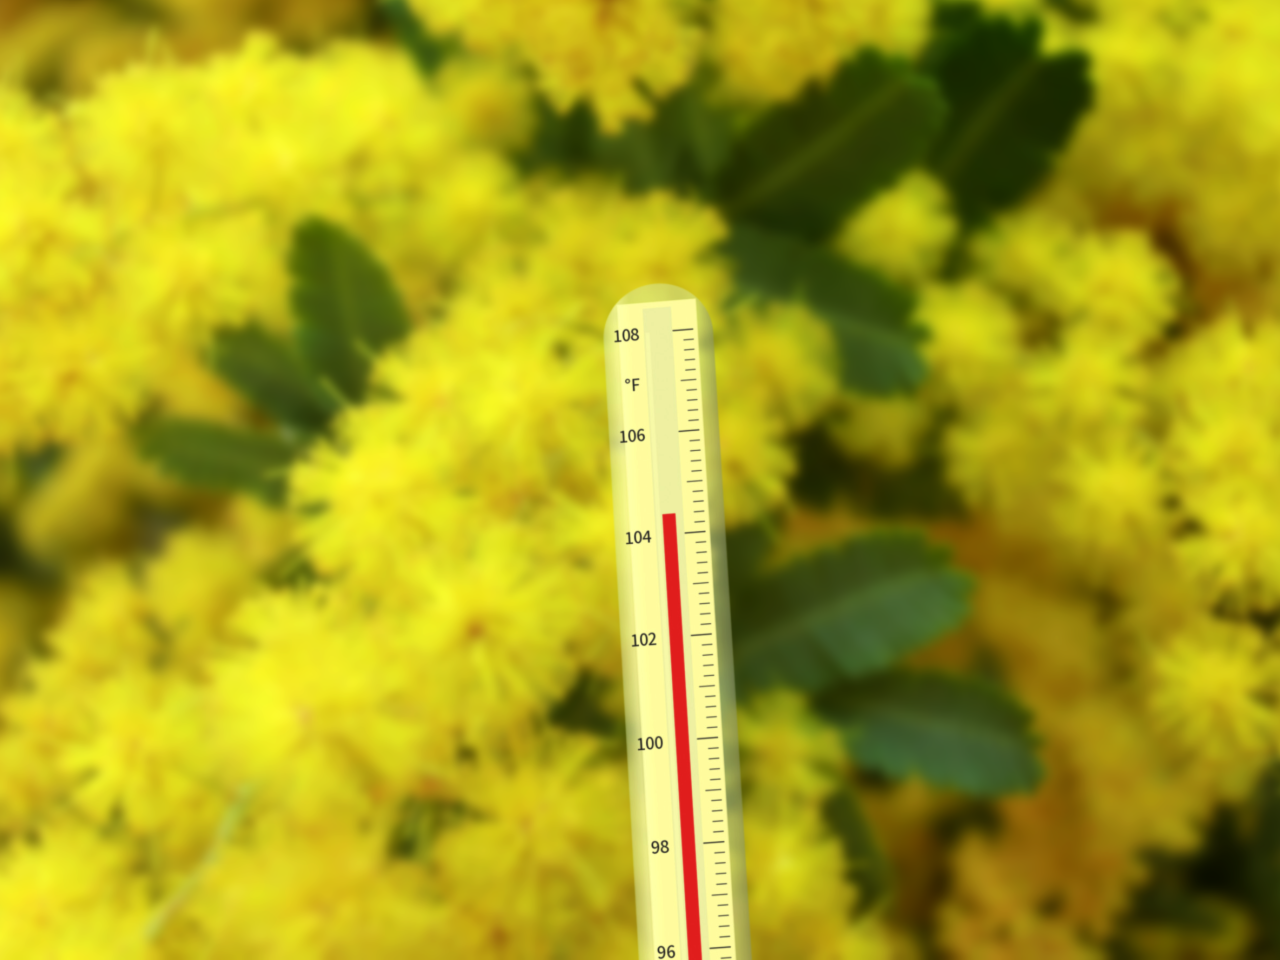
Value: 104.4 (°F)
